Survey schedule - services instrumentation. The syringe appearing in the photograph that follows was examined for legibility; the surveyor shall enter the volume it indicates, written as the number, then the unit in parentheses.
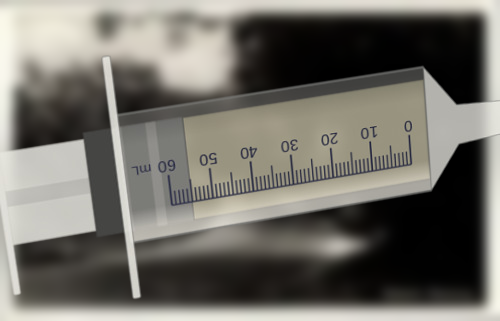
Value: 55 (mL)
